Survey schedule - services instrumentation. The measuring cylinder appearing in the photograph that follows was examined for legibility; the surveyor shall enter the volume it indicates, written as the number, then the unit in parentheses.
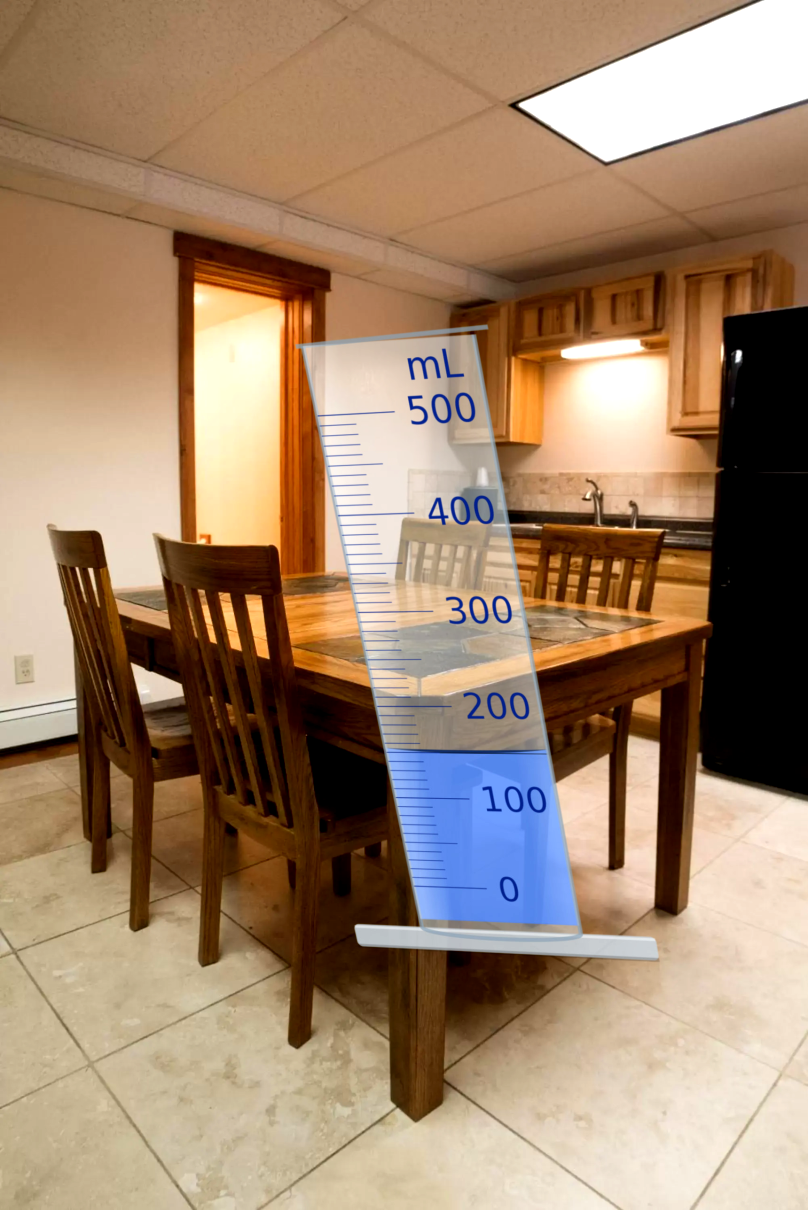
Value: 150 (mL)
